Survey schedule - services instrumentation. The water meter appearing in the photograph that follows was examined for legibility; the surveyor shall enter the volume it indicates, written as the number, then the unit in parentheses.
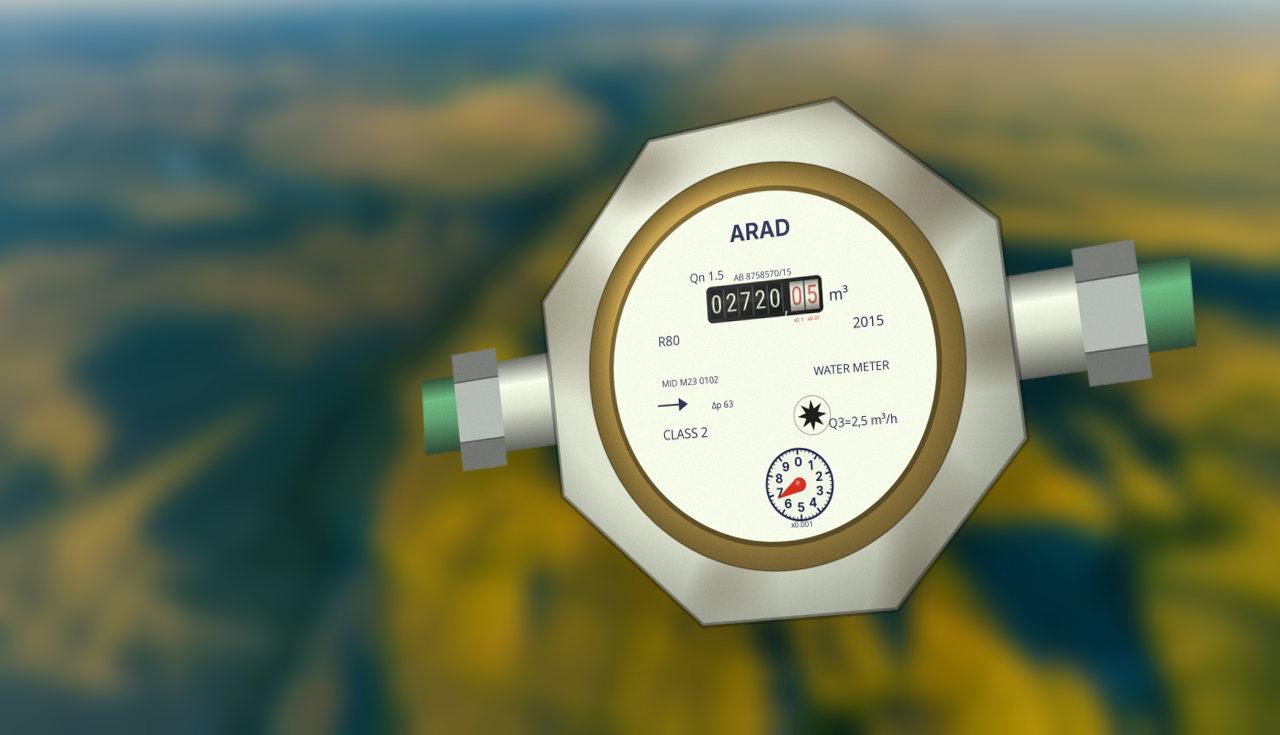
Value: 2720.056 (m³)
